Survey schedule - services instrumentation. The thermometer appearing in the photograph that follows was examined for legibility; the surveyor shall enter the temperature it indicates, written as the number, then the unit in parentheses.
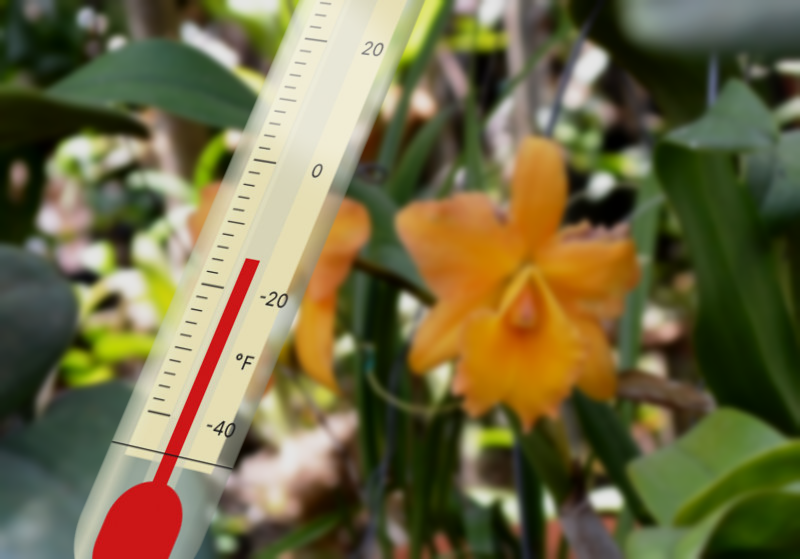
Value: -15 (°F)
